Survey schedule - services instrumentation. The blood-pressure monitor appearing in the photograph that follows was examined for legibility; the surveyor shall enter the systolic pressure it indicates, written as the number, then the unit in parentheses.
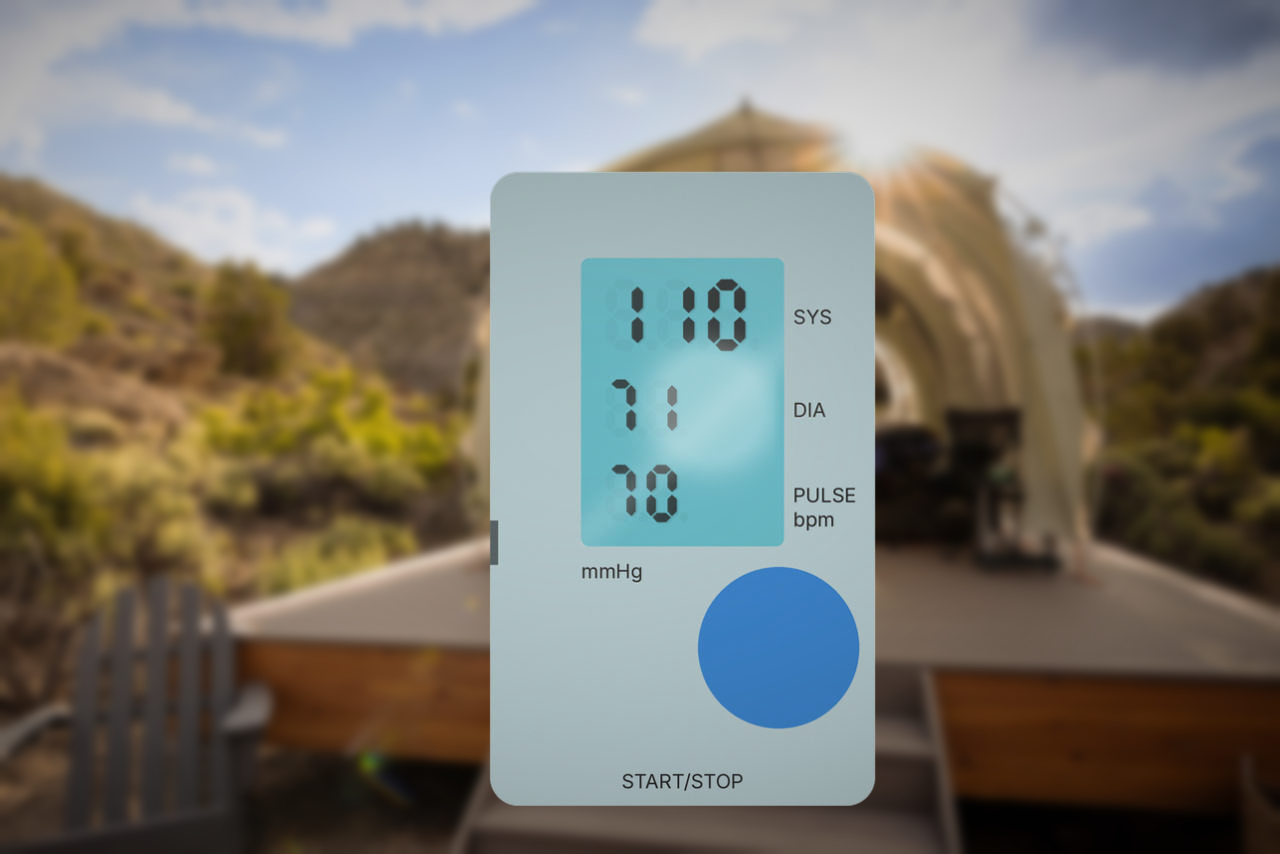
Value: 110 (mmHg)
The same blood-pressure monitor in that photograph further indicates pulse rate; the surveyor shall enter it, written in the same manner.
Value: 70 (bpm)
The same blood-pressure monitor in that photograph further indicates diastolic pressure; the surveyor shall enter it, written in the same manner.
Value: 71 (mmHg)
